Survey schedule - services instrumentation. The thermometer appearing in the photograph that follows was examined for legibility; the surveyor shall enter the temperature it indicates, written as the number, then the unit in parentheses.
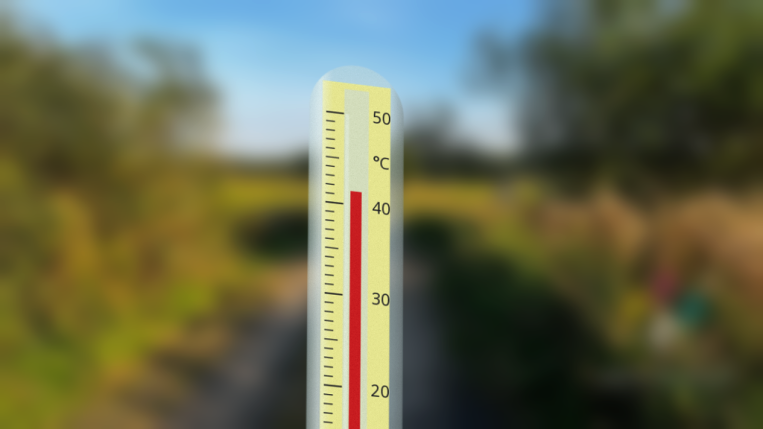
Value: 41.5 (°C)
